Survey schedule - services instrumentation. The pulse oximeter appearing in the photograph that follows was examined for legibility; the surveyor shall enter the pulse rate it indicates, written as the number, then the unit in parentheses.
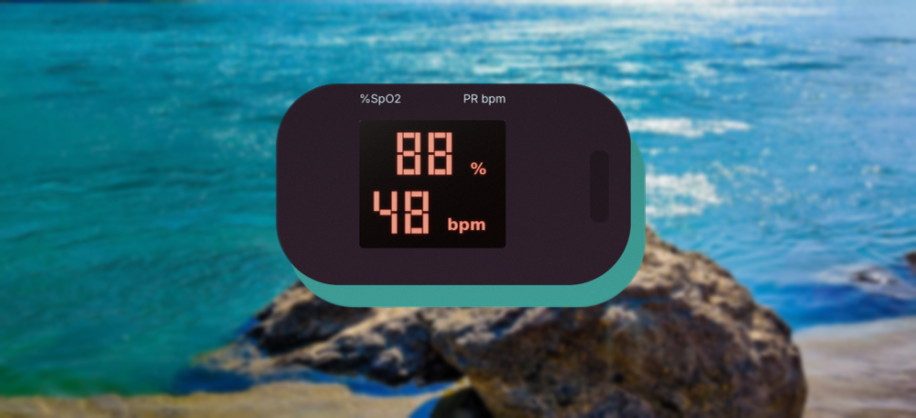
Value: 48 (bpm)
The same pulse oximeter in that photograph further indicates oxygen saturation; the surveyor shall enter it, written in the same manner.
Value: 88 (%)
